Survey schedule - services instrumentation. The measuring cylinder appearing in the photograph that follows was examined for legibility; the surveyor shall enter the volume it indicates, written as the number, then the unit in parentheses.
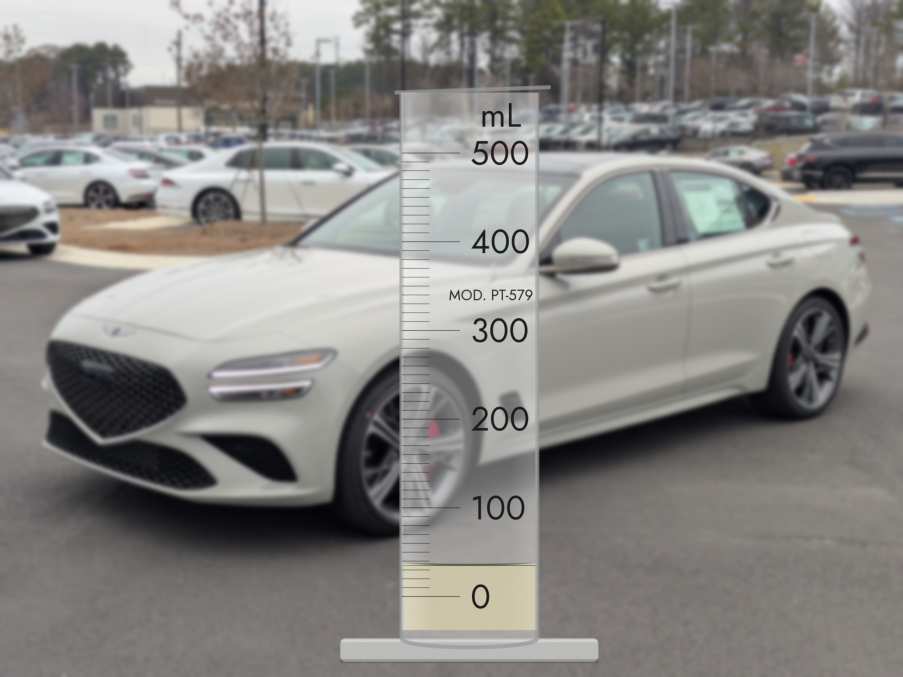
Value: 35 (mL)
